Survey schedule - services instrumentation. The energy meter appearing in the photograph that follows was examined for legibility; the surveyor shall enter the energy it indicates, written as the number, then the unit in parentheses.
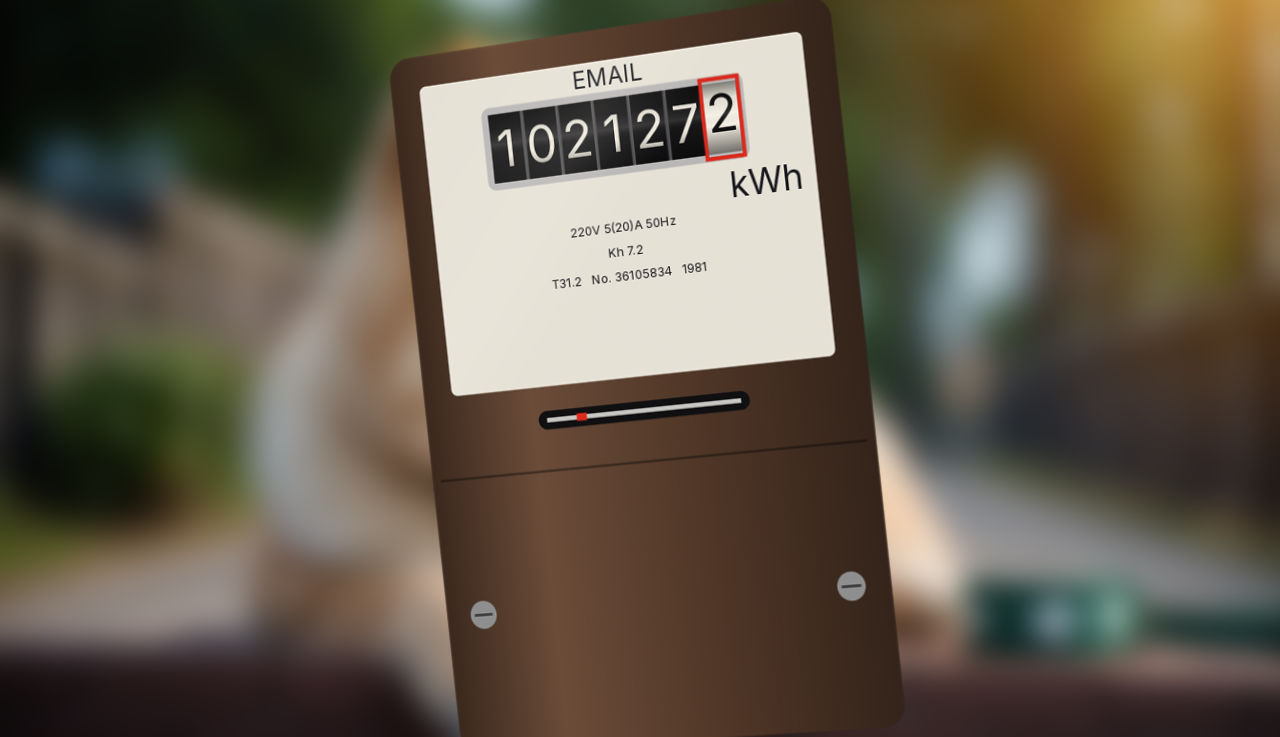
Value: 102127.2 (kWh)
